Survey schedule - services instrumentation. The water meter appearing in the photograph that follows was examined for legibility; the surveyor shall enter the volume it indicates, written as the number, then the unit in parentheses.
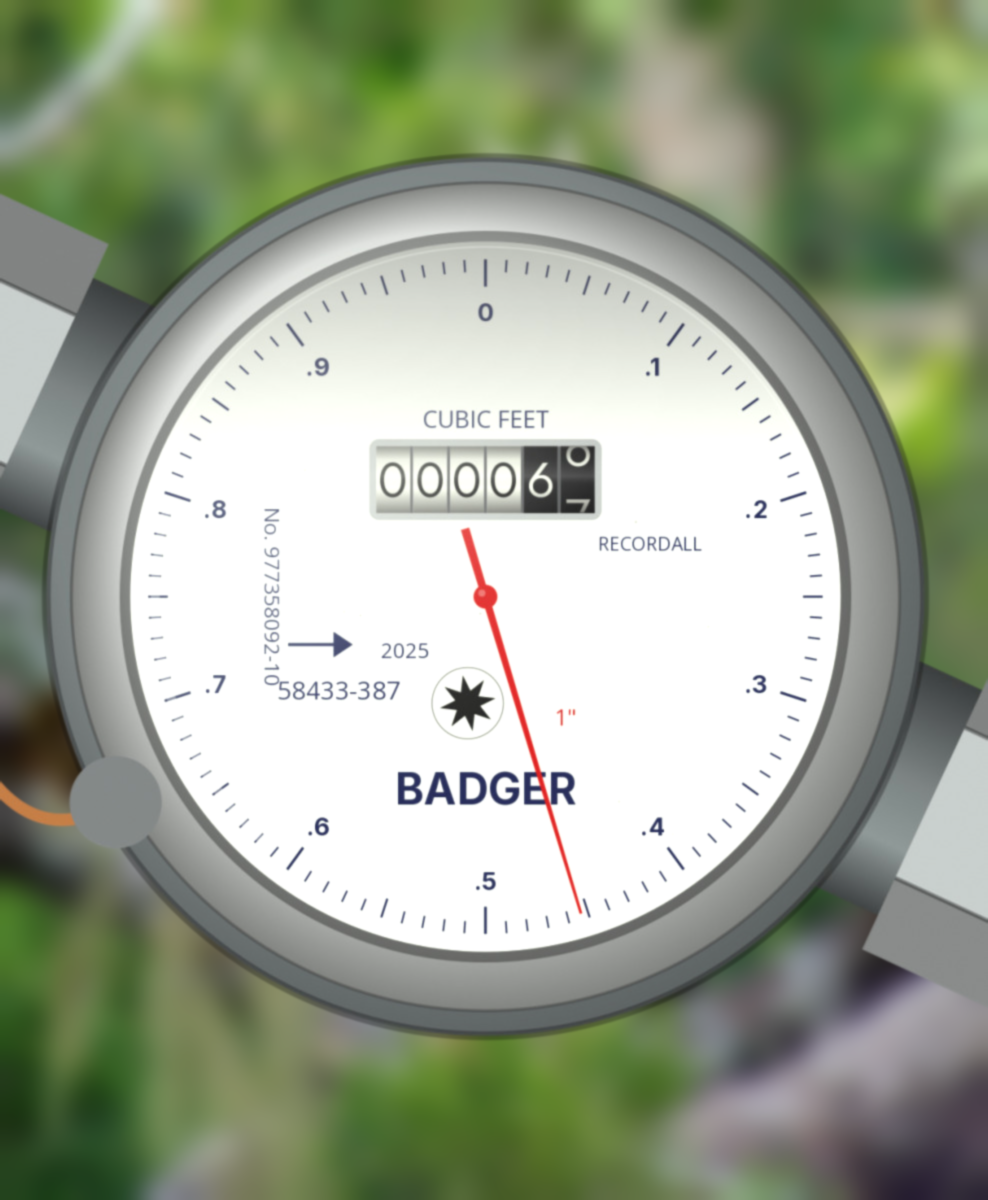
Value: 66.45 (ft³)
